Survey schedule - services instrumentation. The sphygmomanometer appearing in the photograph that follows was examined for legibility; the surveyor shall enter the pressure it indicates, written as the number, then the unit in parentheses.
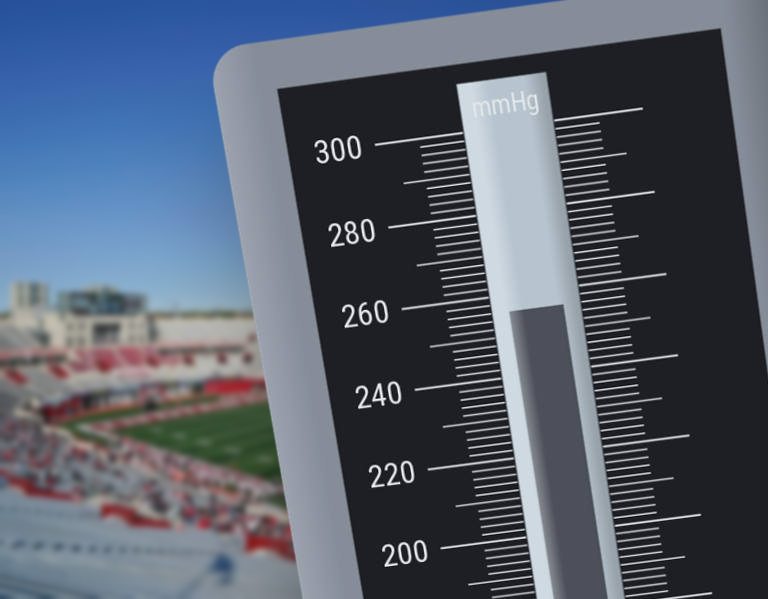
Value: 256 (mmHg)
